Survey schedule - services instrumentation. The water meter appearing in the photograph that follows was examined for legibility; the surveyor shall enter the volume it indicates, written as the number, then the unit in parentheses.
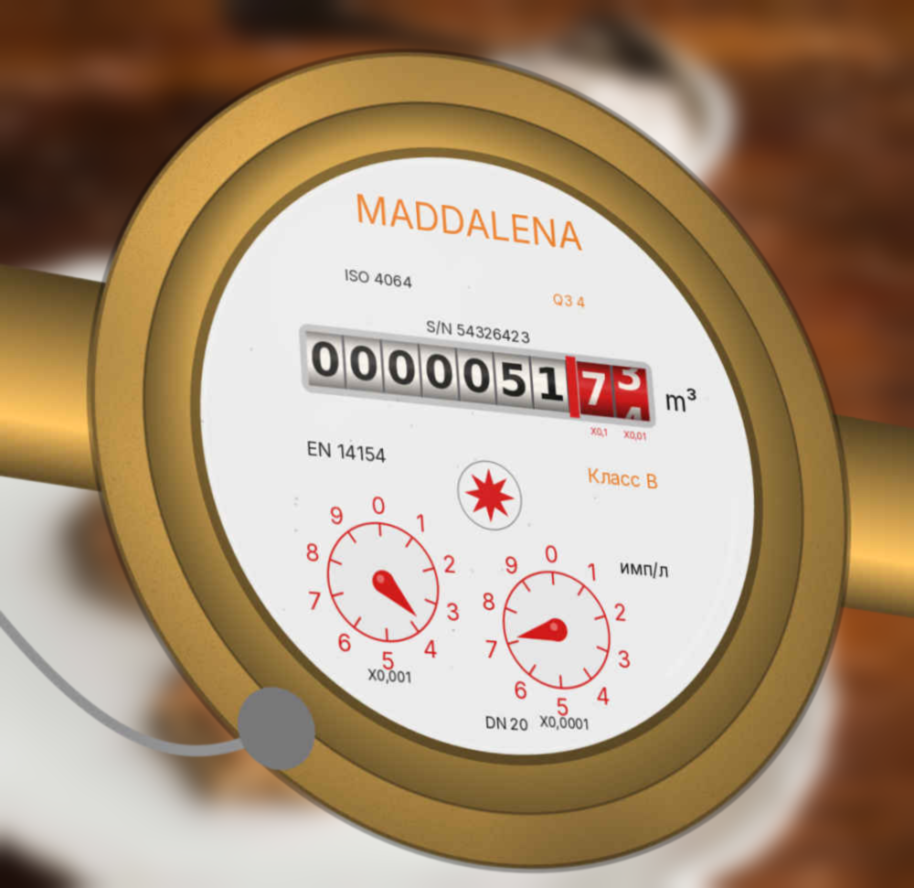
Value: 51.7337 (m³)
